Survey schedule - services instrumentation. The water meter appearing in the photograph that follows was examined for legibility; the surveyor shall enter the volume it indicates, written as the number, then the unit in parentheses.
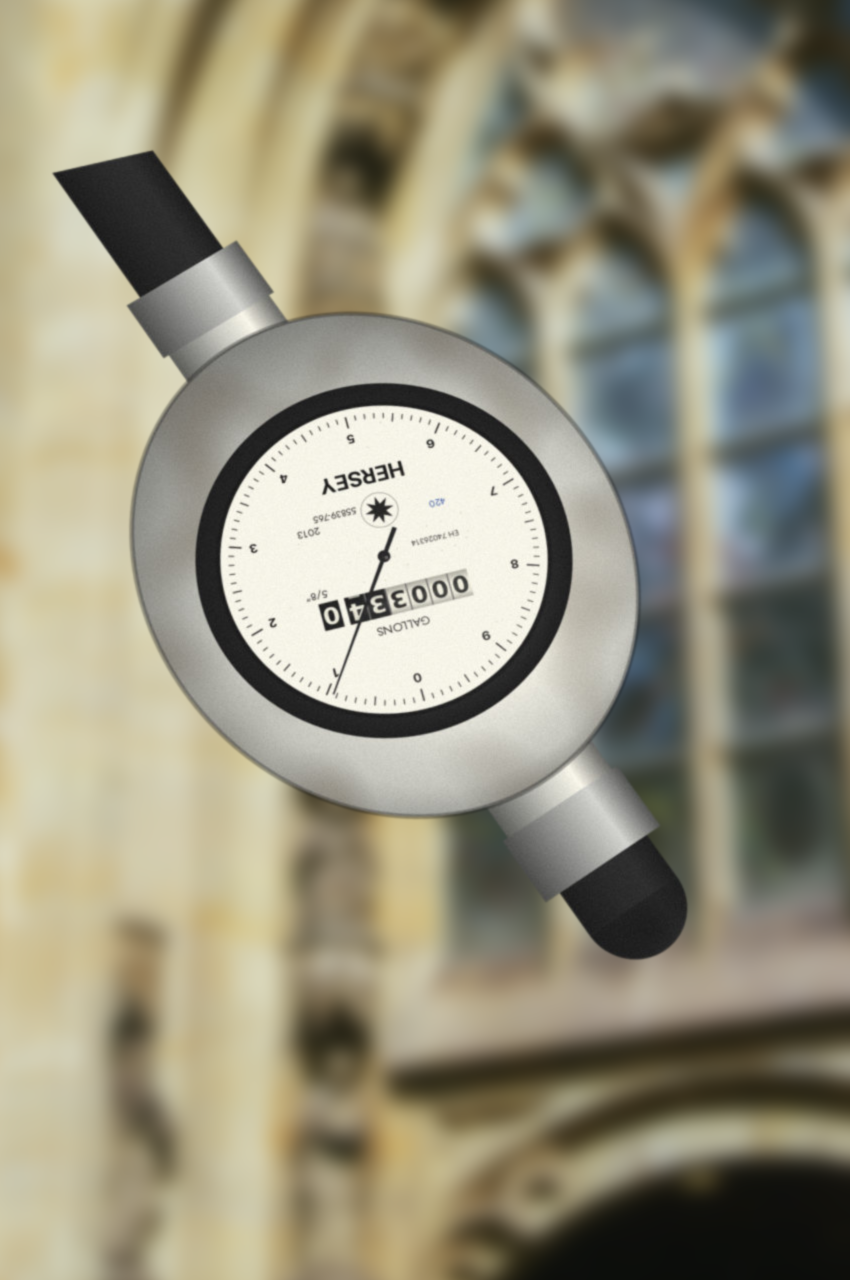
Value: 3340.9 (gal)
